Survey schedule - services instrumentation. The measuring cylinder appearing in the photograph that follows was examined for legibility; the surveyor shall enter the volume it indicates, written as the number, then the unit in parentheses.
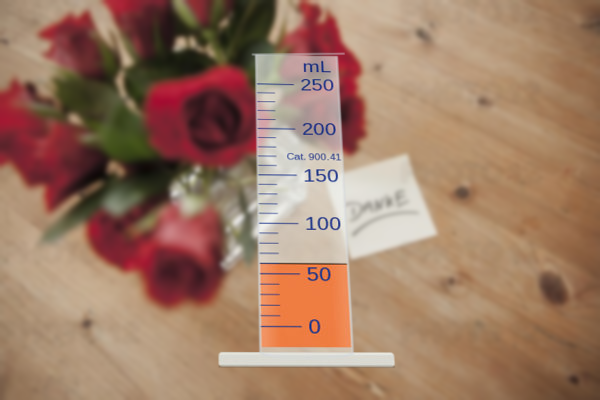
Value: 60 (mL)
